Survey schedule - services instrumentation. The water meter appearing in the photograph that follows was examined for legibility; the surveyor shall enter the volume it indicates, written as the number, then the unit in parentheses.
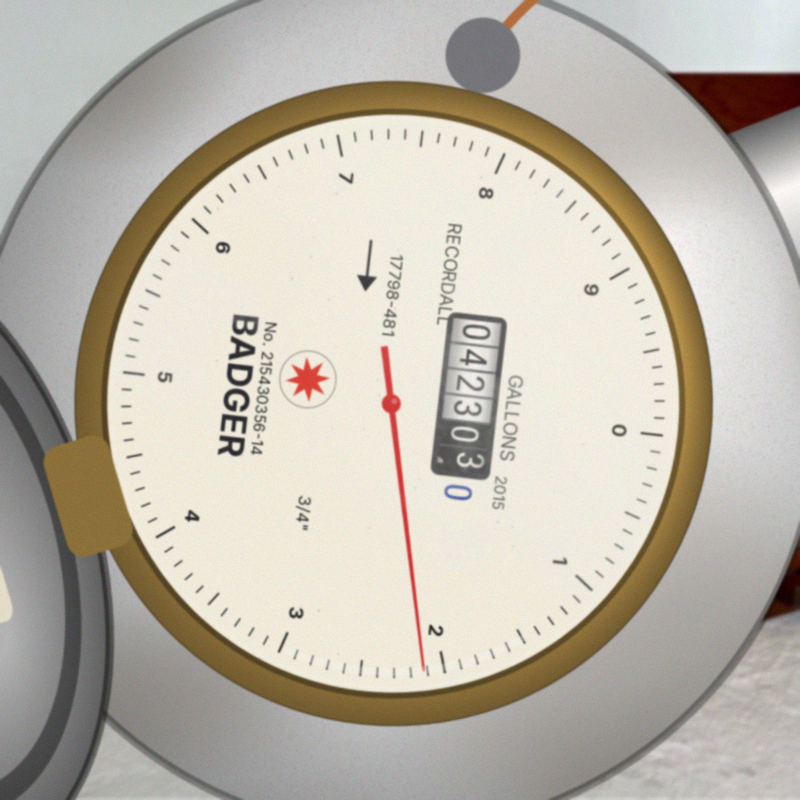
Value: 423032.1 (gal)
